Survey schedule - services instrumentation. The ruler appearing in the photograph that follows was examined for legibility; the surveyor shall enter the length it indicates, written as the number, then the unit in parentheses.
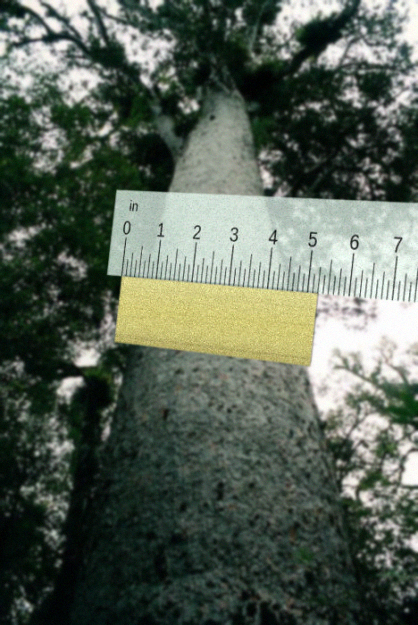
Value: 5.25 (in)
